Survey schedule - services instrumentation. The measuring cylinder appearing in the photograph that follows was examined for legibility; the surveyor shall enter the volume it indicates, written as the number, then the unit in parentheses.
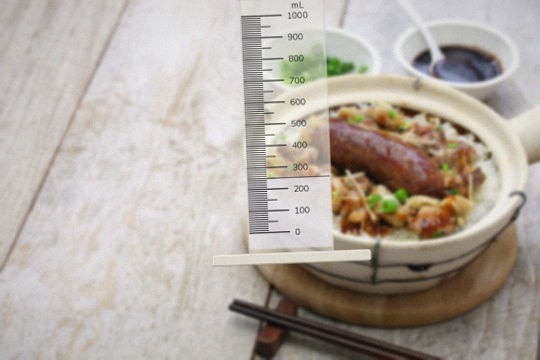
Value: 250 (mL)
